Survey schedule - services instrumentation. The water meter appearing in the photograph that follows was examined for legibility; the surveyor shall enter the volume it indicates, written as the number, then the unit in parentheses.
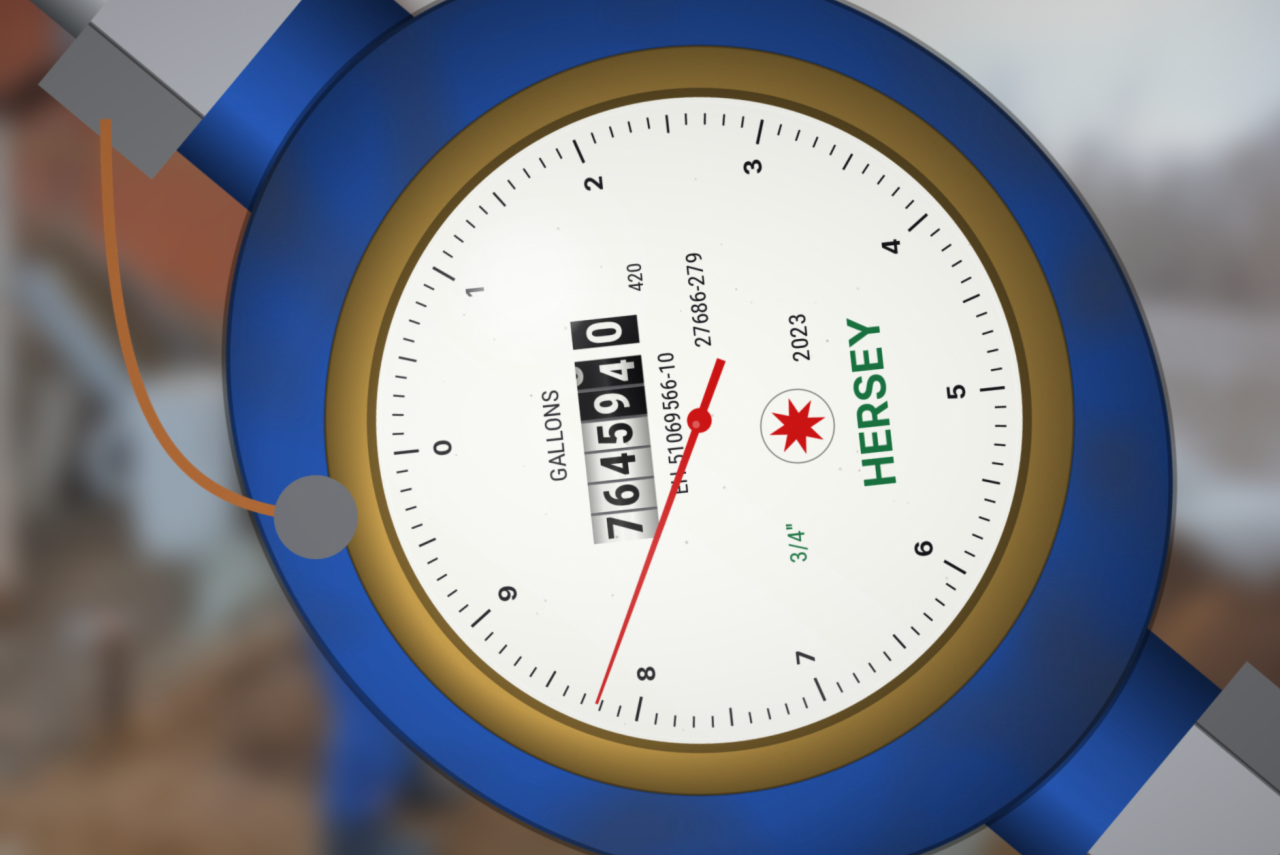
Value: 7645938.2 (gal)
